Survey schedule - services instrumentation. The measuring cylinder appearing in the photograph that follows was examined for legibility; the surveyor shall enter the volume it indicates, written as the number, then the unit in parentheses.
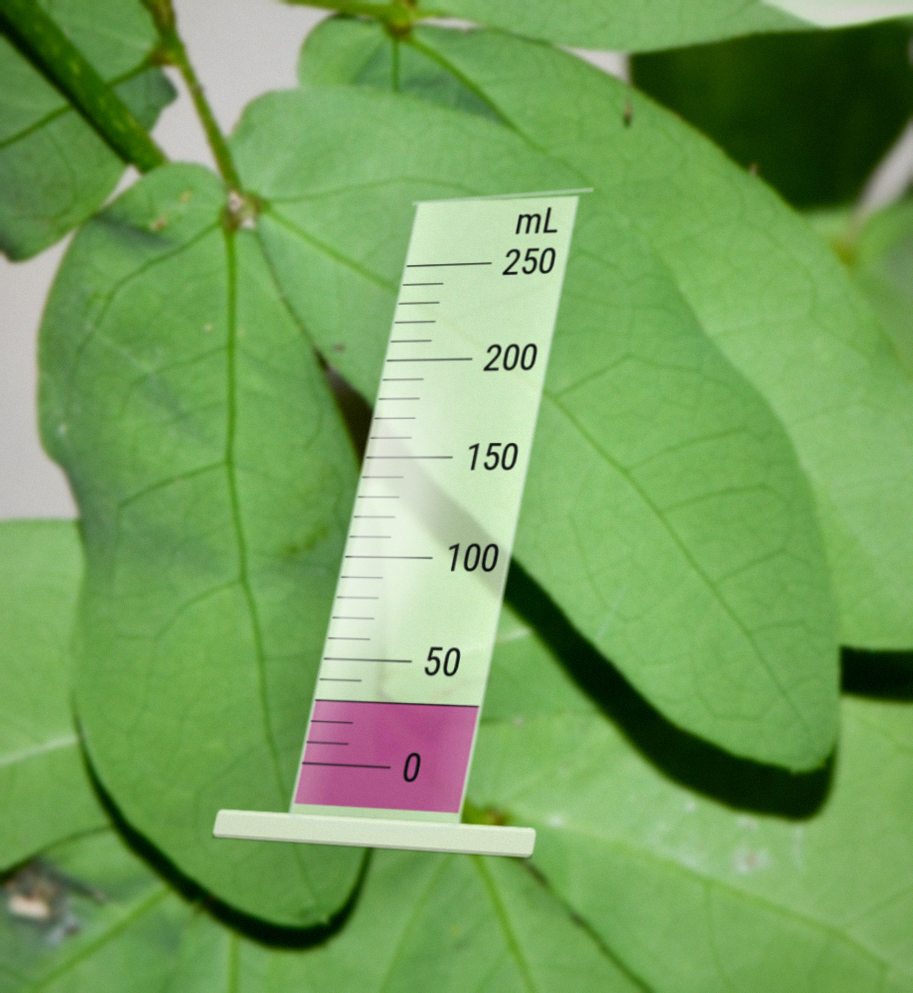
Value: 30 (mL)
